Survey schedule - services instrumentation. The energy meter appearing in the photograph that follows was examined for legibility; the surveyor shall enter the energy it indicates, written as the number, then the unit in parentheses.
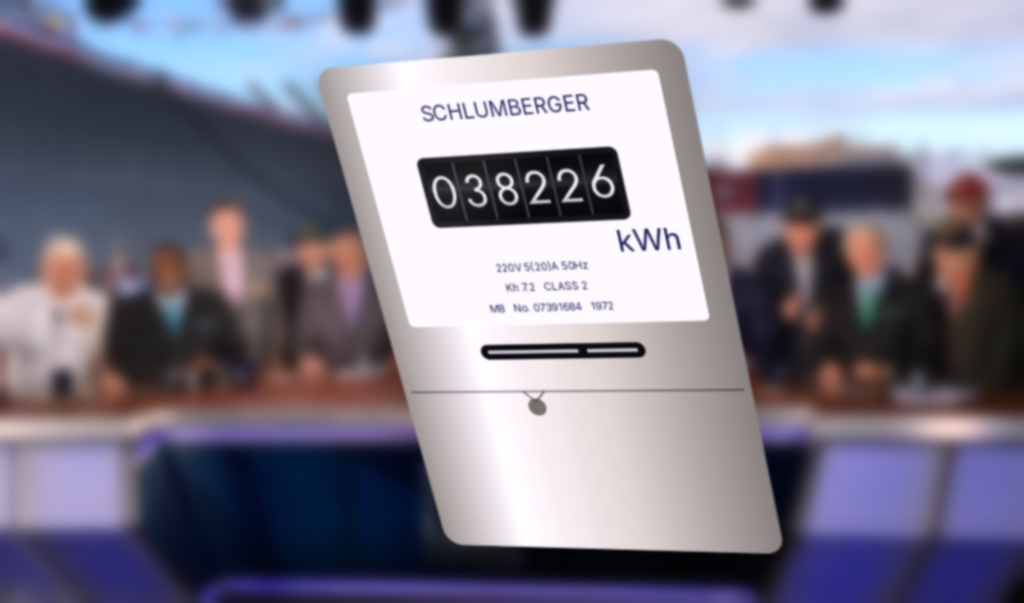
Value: 38226 (kWh)
